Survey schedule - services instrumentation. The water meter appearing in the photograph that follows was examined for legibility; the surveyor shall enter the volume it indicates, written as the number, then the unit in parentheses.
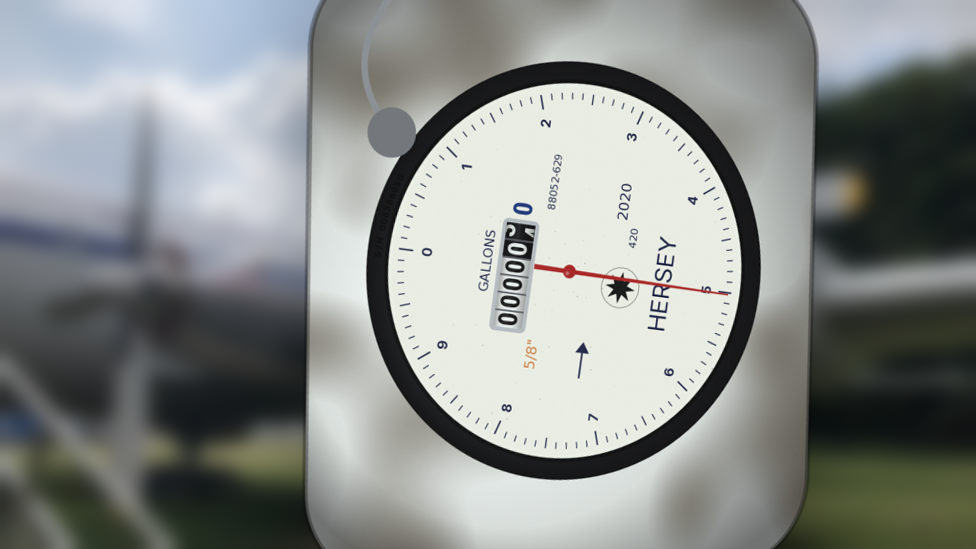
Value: 35.0 (gal)
